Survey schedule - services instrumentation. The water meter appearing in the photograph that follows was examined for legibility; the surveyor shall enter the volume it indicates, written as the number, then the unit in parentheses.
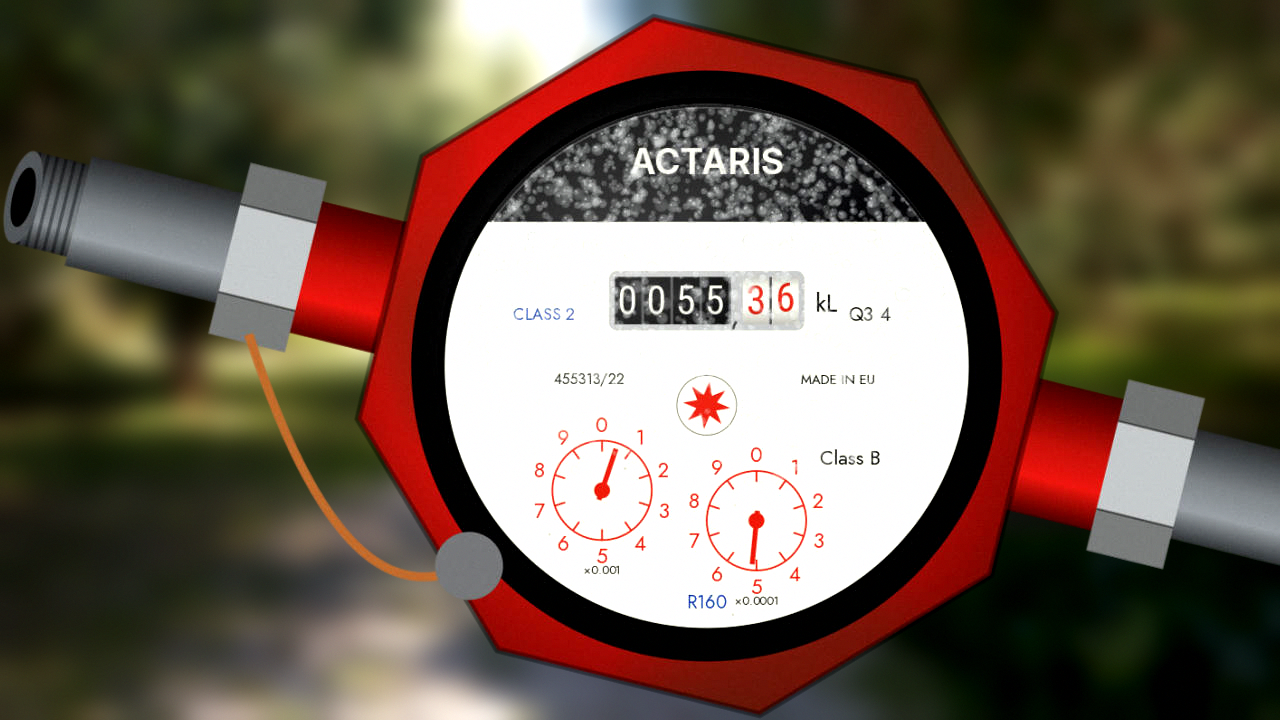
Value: 55.3605 (kL)
